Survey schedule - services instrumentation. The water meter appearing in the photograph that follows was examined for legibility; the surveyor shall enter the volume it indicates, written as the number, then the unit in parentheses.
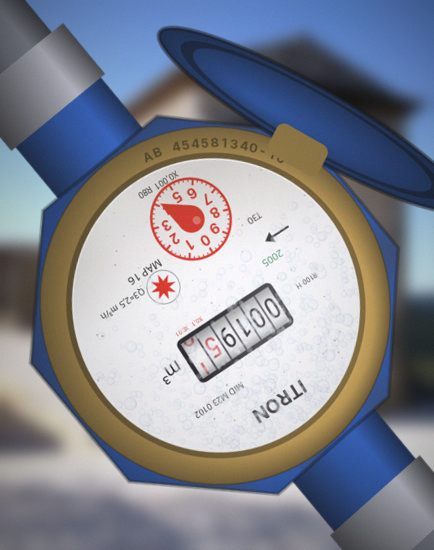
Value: 19.514 (m³)
